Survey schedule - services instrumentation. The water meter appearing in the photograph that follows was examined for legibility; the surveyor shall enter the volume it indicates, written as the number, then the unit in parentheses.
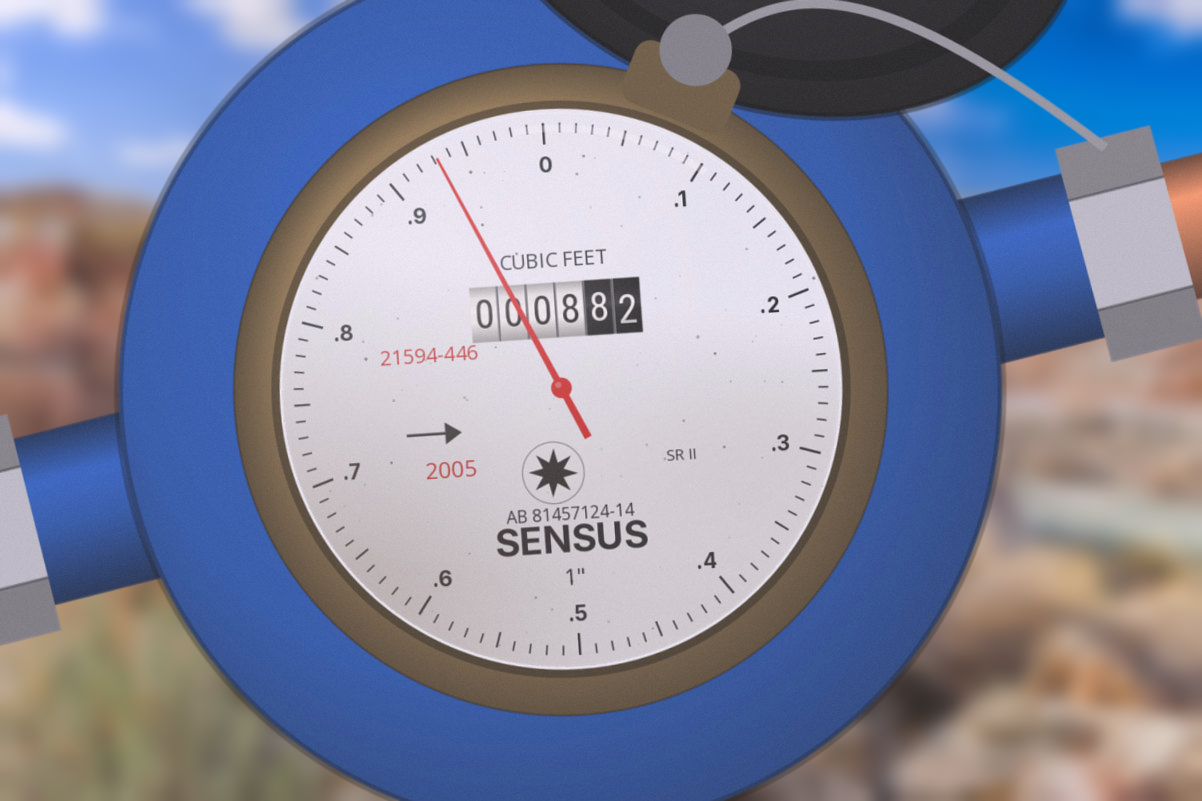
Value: 881.93 (ft³)
